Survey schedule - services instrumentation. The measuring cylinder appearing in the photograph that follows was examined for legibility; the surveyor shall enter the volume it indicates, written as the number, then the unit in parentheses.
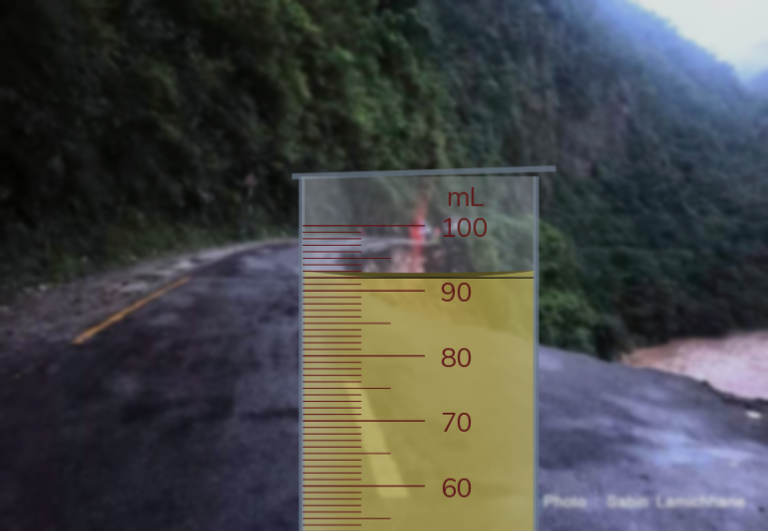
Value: 92 (mL)
